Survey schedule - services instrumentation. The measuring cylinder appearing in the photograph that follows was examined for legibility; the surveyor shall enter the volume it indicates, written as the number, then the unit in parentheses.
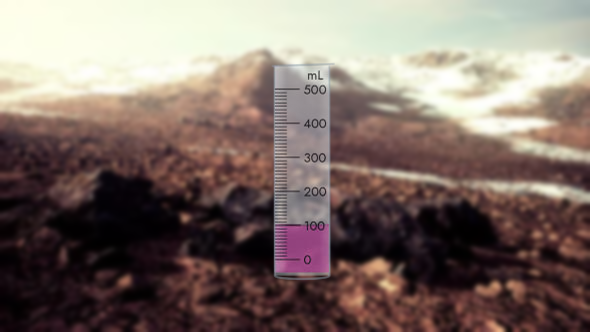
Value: 100 (mL)
